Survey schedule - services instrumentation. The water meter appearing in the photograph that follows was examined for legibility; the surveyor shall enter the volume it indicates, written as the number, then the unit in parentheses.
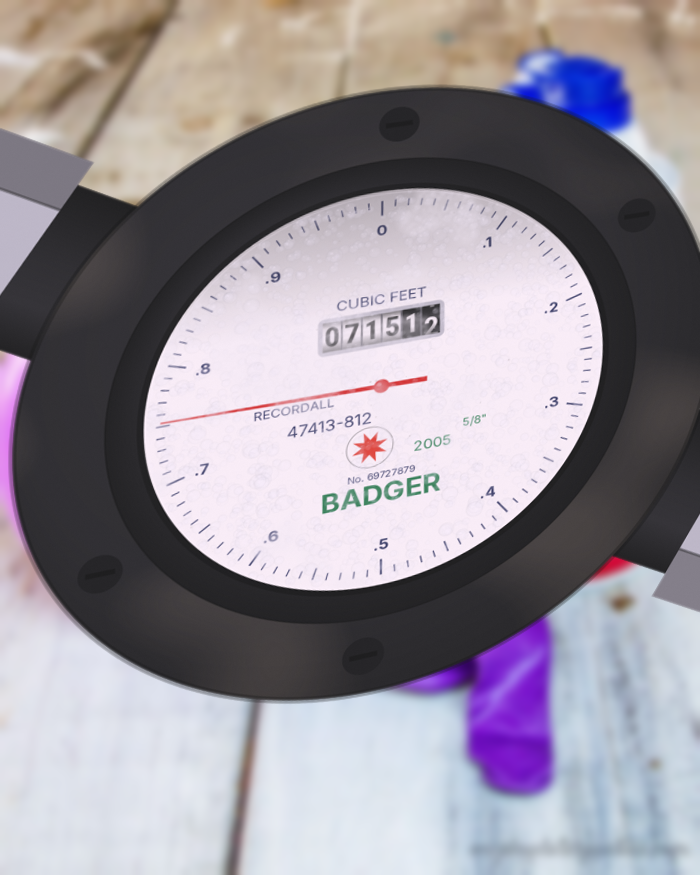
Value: 71511.75 (ft³)
